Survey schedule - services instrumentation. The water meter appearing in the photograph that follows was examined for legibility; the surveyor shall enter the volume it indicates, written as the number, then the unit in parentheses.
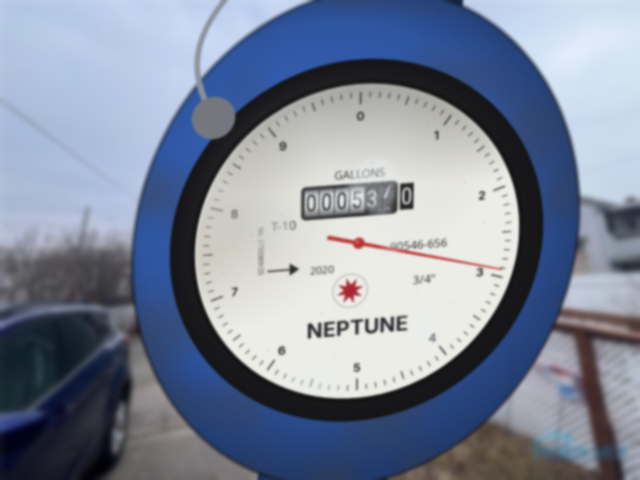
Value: 5372.9 (gal)
